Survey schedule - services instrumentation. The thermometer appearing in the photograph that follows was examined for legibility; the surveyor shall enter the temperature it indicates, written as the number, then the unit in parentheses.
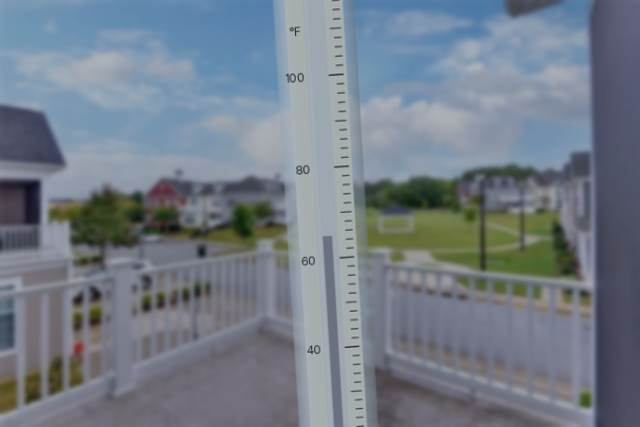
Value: 65 (°F)
